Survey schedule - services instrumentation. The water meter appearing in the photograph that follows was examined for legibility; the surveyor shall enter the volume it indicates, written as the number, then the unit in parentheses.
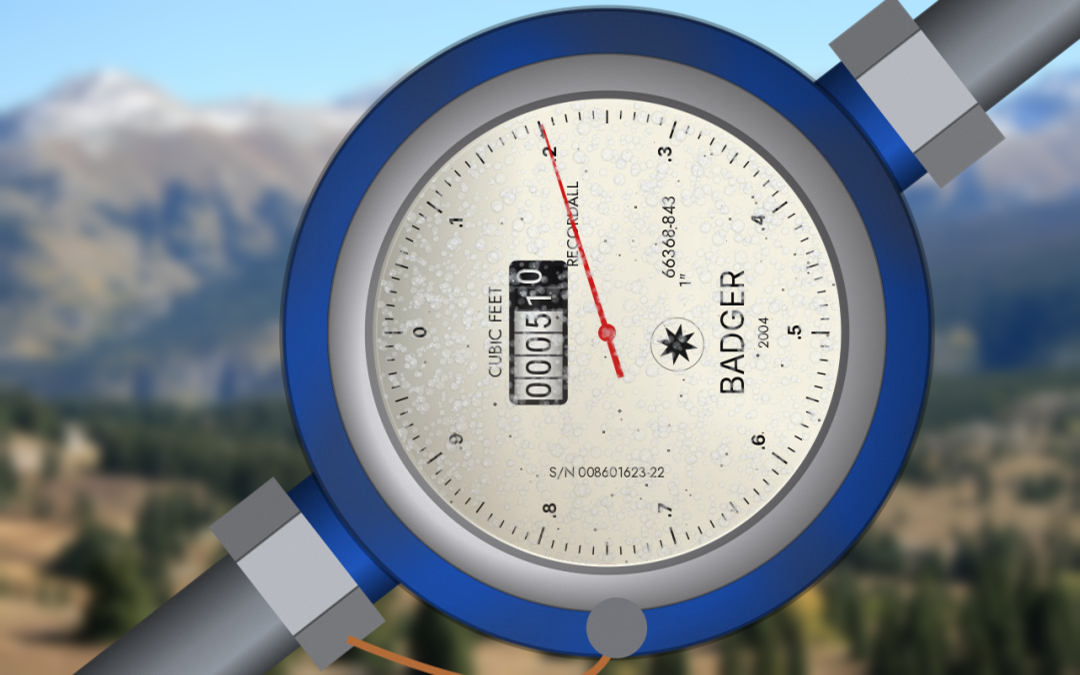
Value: 510.20 (ft³)
